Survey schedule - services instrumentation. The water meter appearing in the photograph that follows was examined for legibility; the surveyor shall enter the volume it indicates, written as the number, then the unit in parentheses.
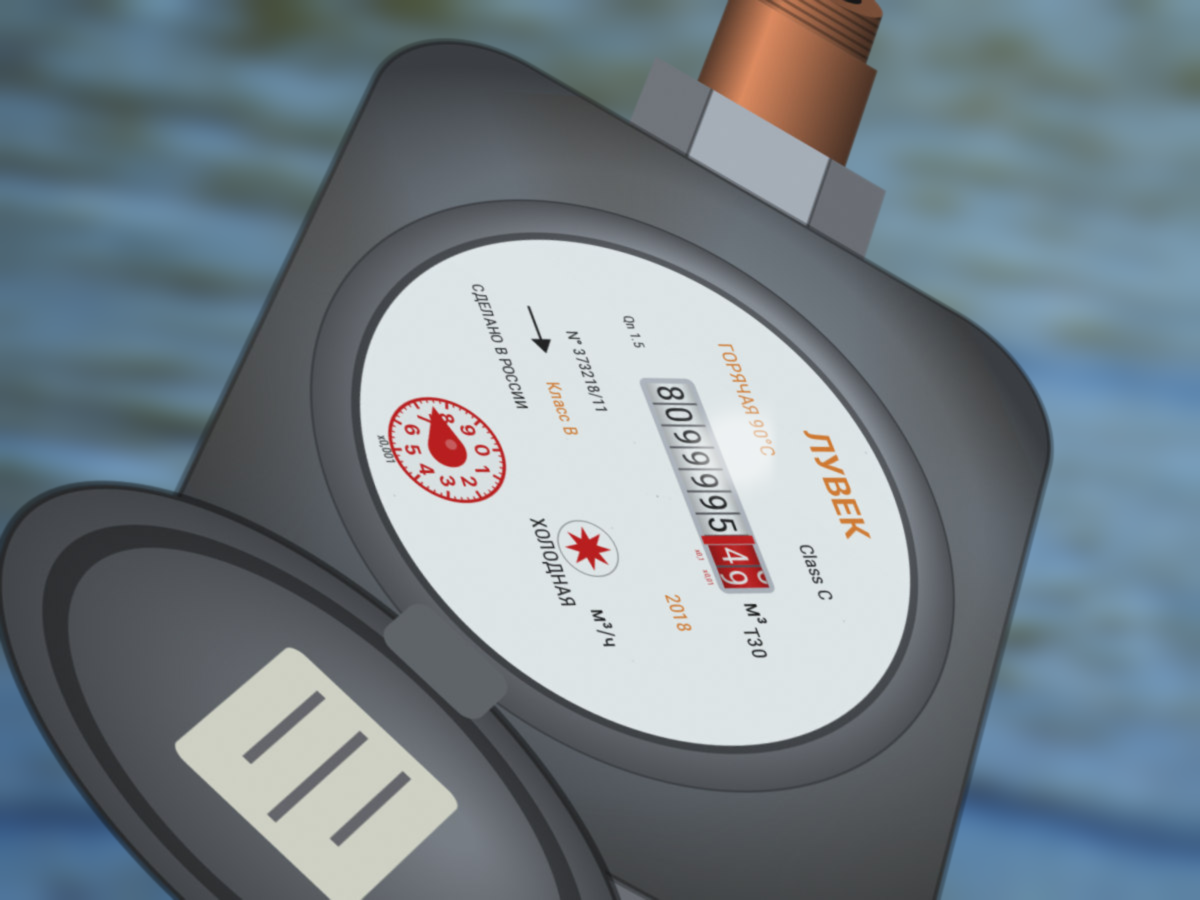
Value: 8099995.487 (m³)
